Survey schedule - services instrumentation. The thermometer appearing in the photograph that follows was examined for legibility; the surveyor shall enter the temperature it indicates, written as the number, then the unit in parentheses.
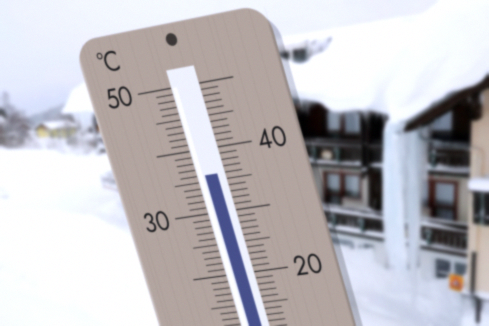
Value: 36 (°C)
